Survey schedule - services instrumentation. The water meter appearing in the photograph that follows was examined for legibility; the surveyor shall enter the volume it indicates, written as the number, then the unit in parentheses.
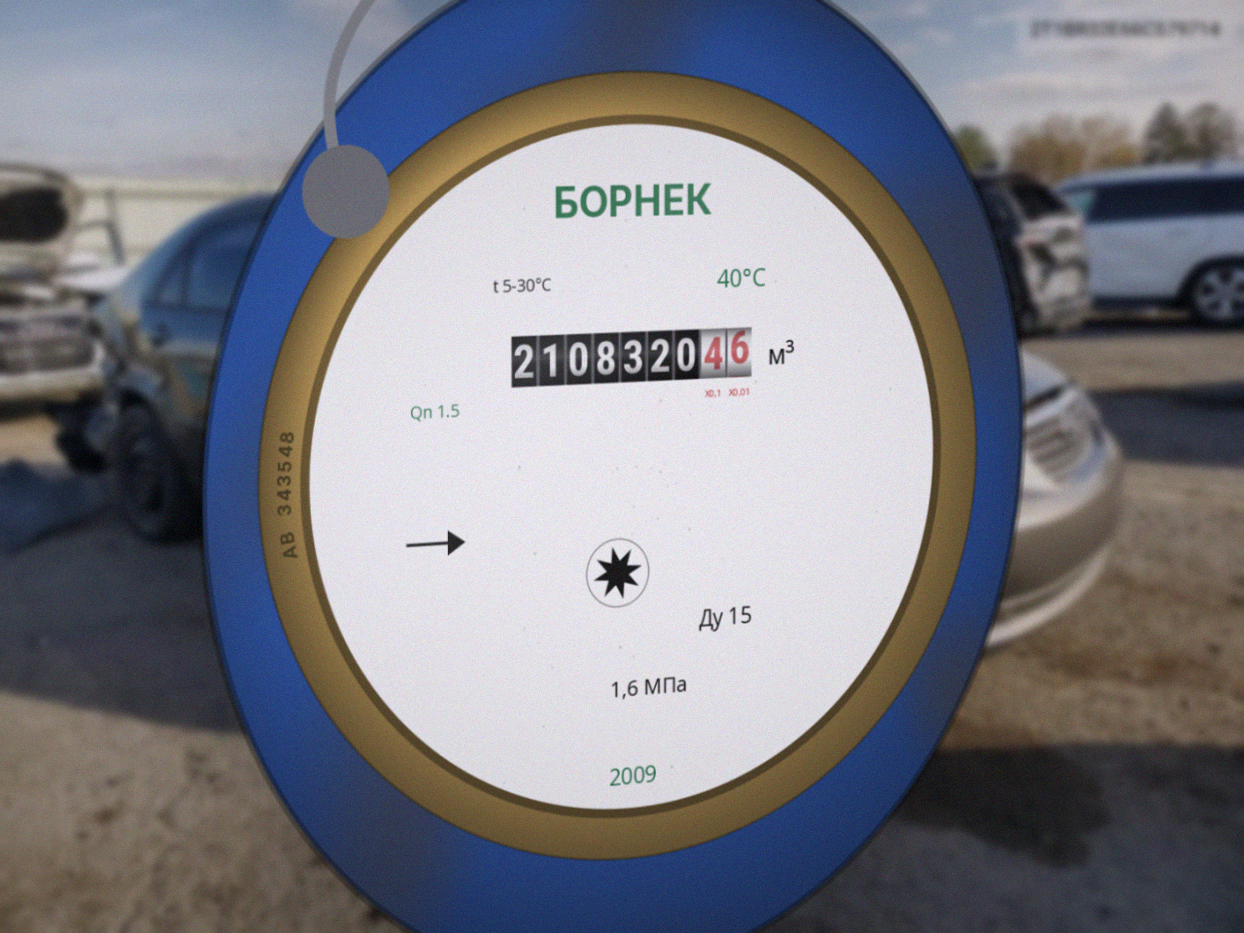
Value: 2108320.46 (m³)
